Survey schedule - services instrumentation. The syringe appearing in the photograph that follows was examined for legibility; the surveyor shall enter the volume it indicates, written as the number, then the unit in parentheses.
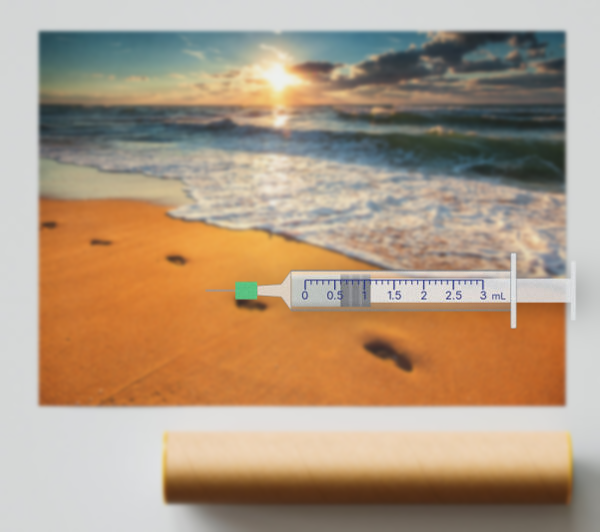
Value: 0.6 (mL)
